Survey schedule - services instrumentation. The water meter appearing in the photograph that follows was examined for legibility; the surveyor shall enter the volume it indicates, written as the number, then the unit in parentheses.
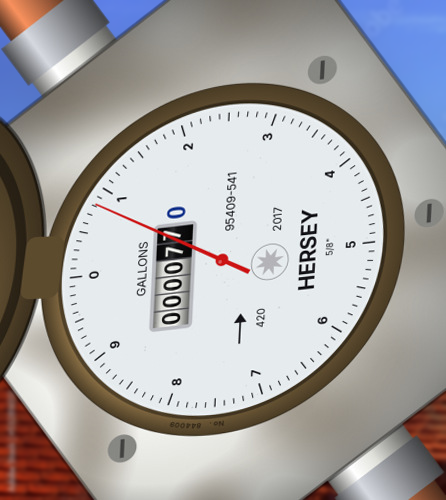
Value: 770.8 (gal)
